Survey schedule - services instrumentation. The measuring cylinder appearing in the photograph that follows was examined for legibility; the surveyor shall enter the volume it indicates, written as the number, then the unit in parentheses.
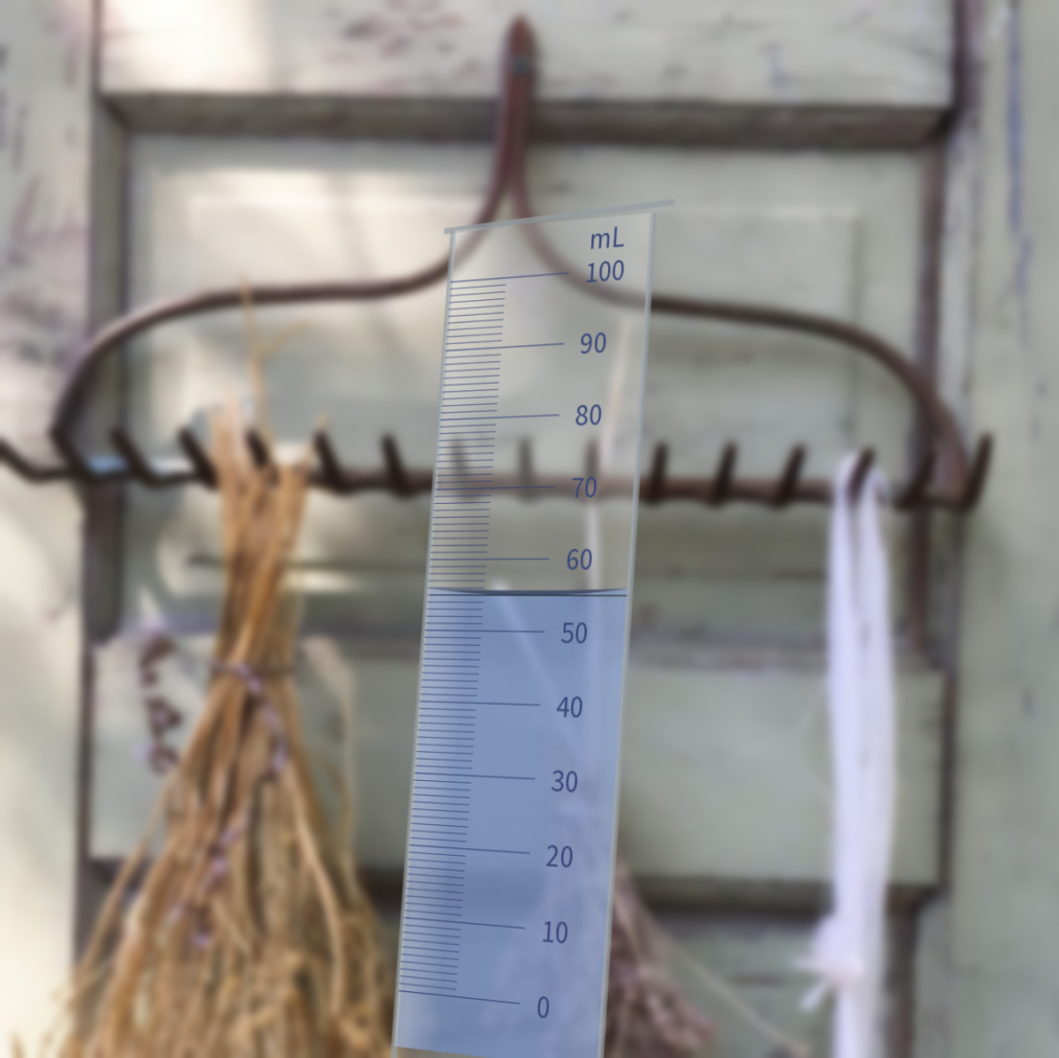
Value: 55 (mL)
